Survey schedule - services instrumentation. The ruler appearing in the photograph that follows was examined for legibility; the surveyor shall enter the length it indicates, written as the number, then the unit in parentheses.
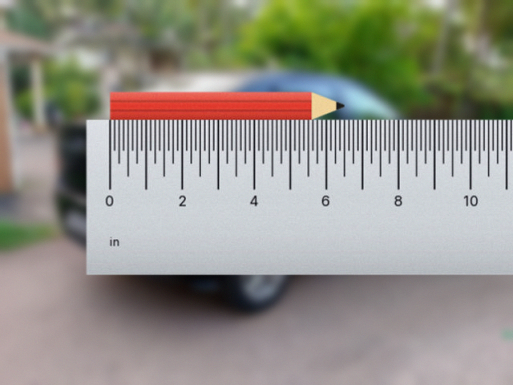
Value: 6.5 (in)
